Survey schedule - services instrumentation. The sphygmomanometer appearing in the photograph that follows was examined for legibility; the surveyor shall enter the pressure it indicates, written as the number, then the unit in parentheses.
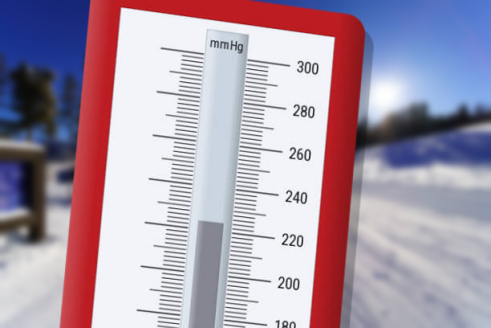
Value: 224 (mmHg)
